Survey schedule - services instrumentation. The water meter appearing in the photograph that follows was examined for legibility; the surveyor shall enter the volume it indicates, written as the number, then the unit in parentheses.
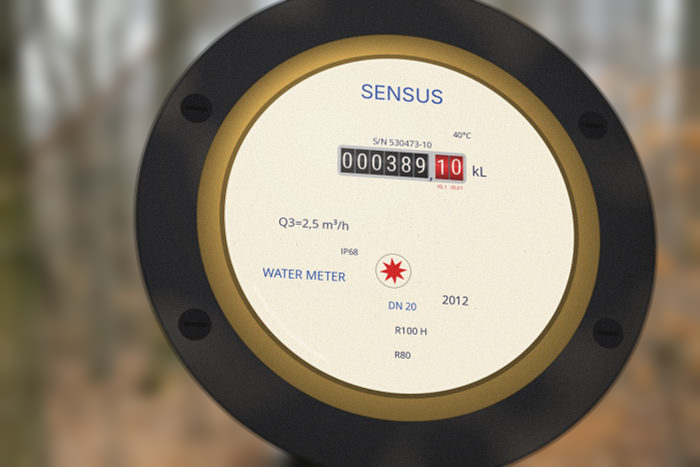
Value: 389.10 (kL)
